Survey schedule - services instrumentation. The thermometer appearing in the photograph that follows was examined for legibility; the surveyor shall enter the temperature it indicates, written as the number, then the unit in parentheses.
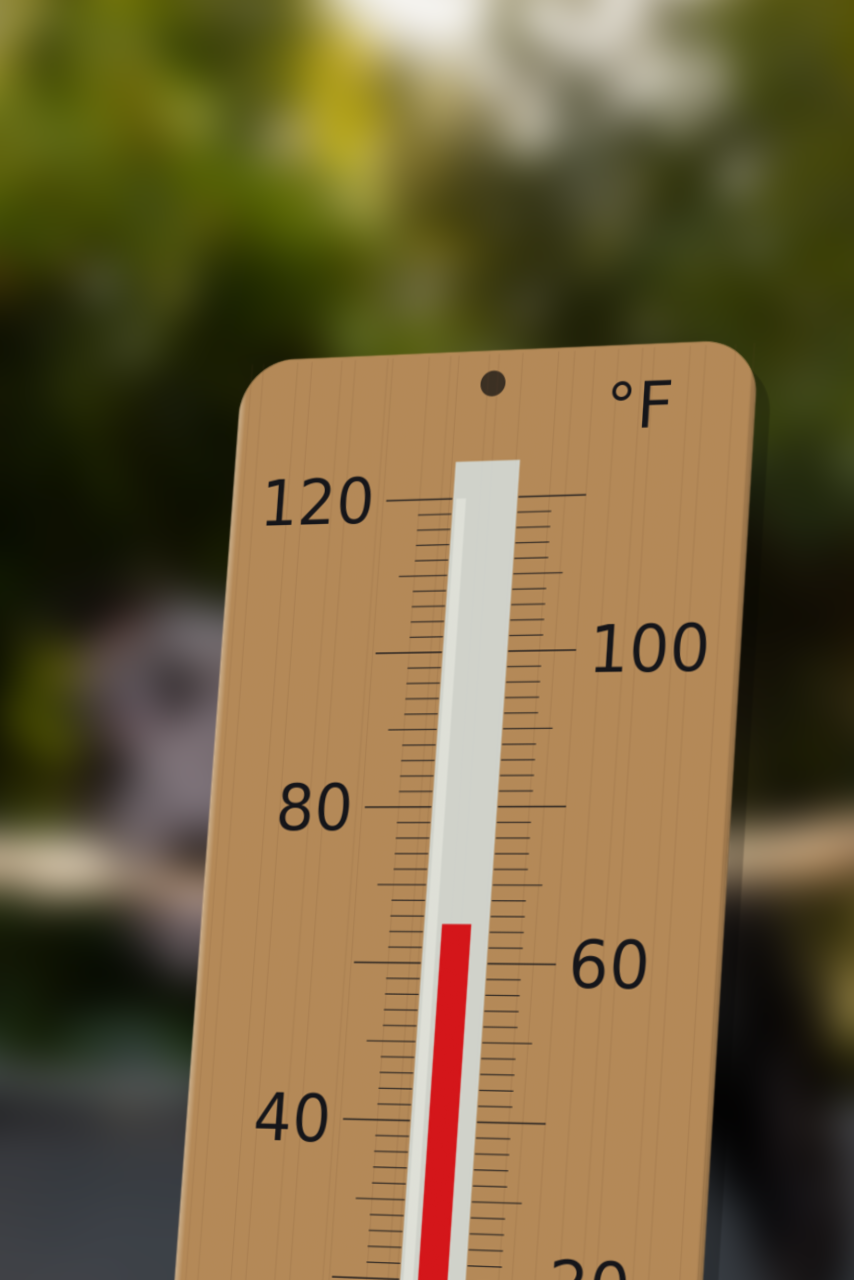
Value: 65 (°F)
